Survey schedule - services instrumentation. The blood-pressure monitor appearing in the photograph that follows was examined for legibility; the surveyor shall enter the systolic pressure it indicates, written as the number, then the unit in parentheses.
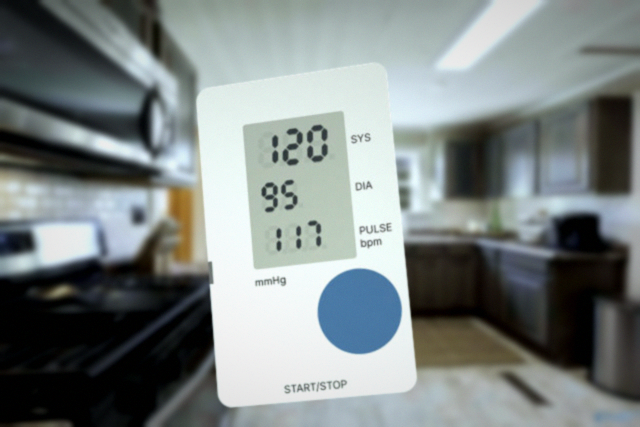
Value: 120 (mmHg)
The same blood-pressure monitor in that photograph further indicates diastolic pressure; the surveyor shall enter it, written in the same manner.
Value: 95 (mmHg)
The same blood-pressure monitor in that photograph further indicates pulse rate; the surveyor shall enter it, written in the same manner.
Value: 117 (bpm)
